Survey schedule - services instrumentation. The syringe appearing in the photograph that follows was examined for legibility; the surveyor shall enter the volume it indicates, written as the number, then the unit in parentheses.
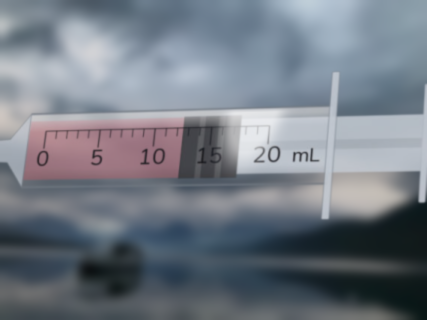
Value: 12.5 (mL)
